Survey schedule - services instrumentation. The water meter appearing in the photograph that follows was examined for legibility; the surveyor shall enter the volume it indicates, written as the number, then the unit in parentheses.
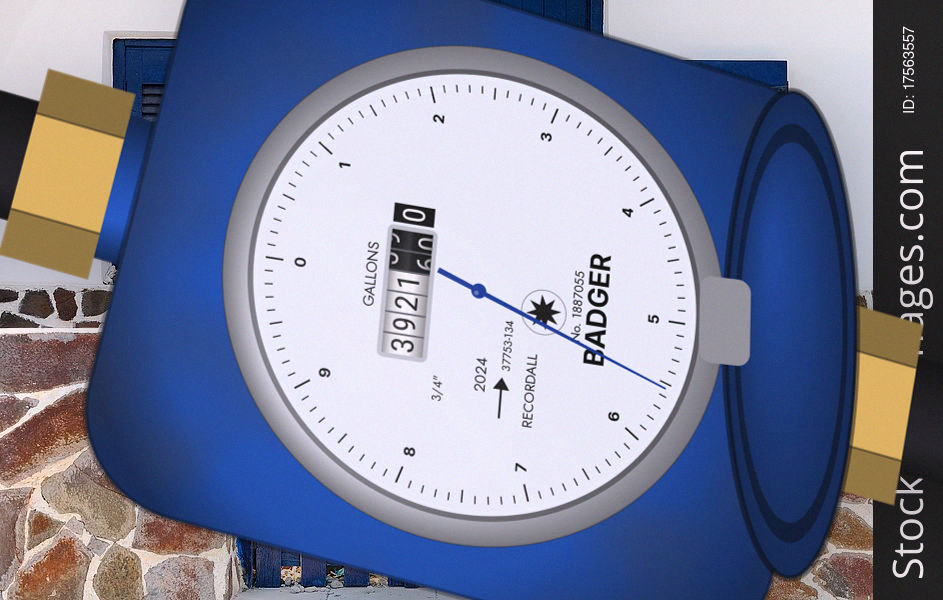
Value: 3921595.5 (gal)
